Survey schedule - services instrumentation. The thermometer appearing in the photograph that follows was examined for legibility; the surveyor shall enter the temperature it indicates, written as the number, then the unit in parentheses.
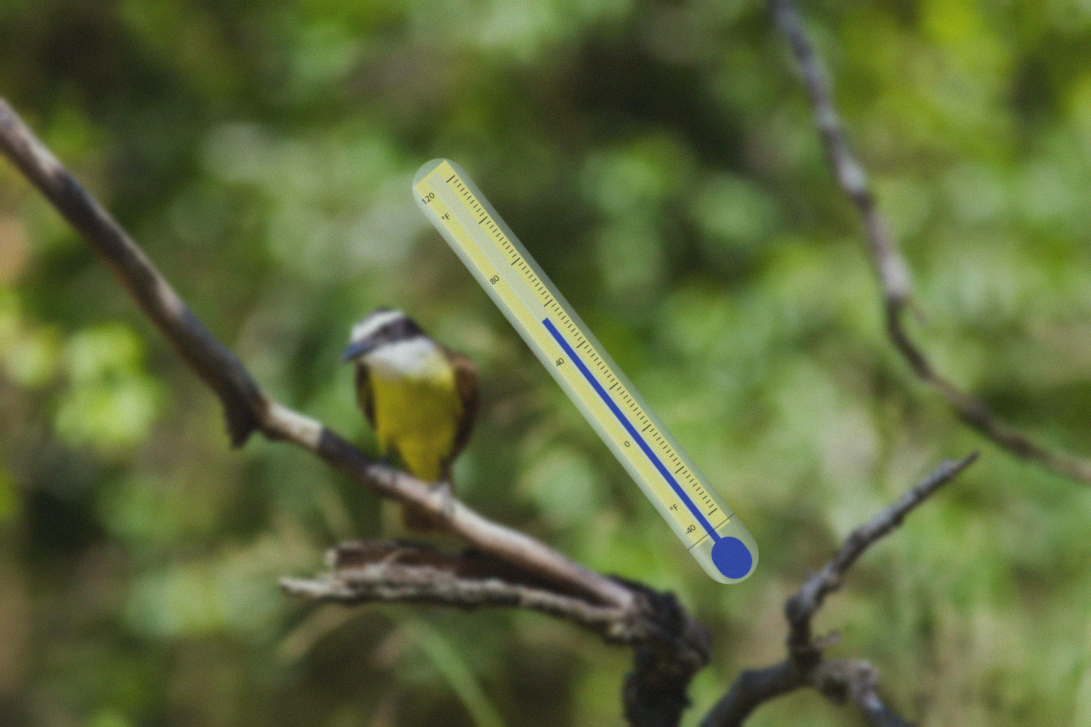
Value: 56 (°F)
